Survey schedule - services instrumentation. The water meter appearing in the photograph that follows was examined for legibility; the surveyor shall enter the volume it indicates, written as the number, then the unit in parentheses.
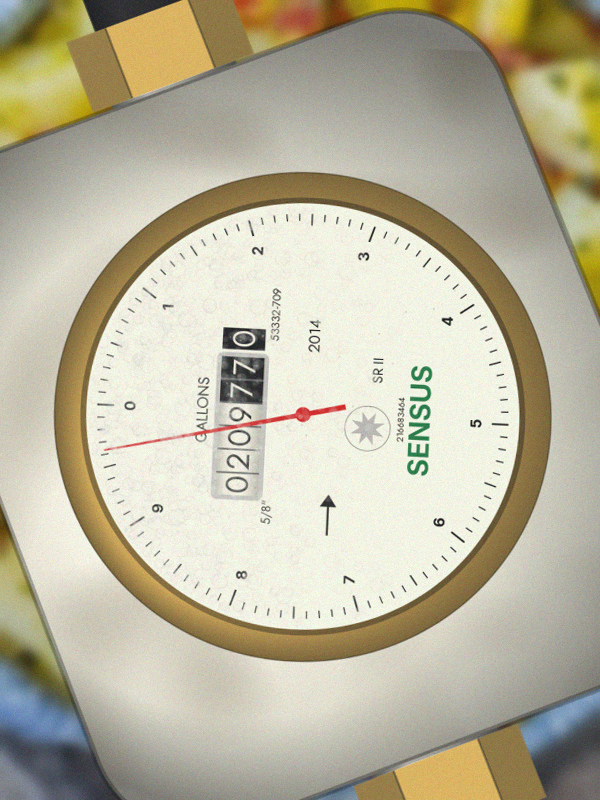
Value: 209769.6 (gal)
